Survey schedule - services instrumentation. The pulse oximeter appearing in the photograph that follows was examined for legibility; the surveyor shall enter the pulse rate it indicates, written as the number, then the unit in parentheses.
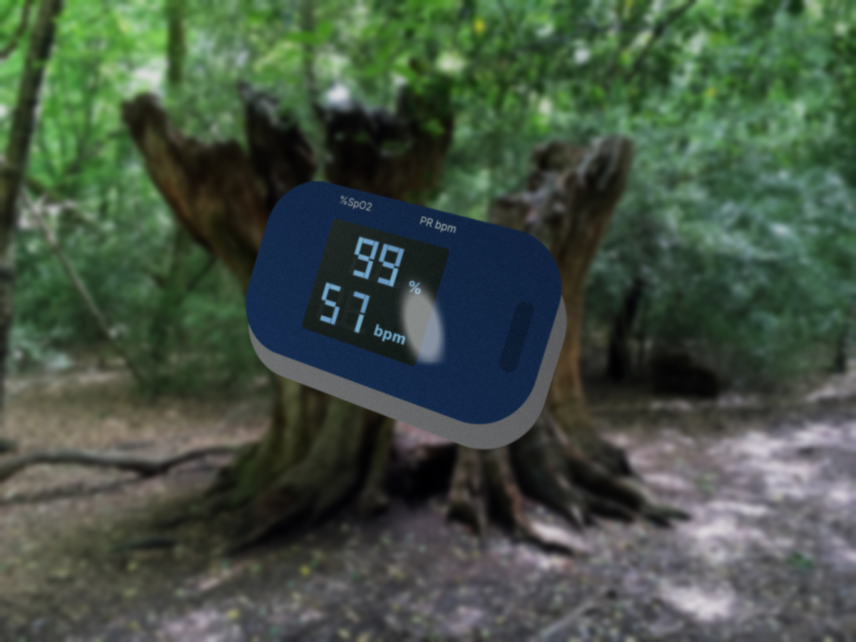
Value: 57 (bpm)
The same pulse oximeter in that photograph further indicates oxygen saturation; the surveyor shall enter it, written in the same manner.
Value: 99 (%)
